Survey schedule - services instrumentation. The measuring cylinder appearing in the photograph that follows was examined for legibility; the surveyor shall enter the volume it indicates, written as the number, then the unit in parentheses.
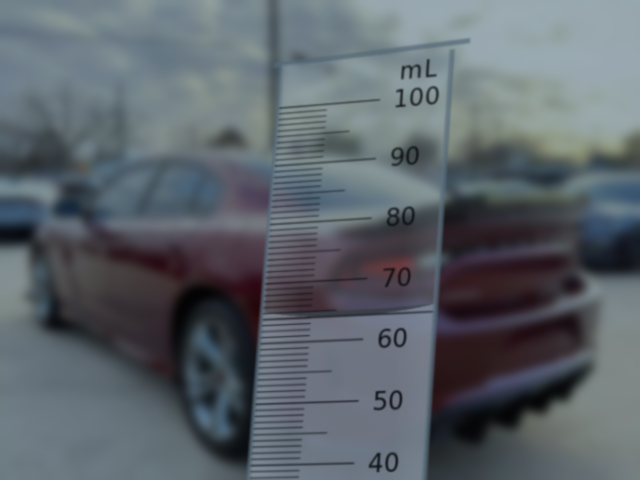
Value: 64 (mL)
